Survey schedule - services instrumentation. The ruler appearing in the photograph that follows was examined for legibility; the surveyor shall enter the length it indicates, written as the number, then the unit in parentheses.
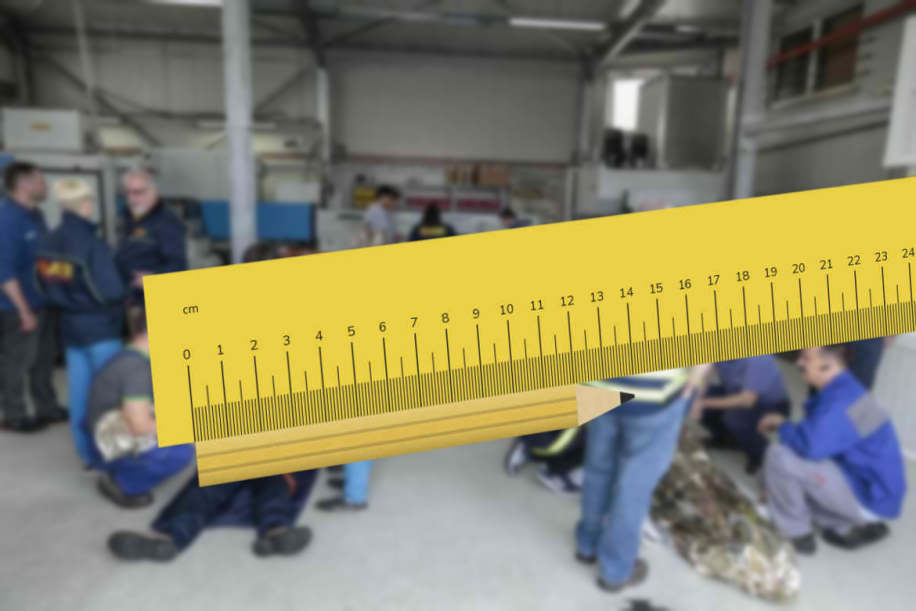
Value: 14 (cm)
